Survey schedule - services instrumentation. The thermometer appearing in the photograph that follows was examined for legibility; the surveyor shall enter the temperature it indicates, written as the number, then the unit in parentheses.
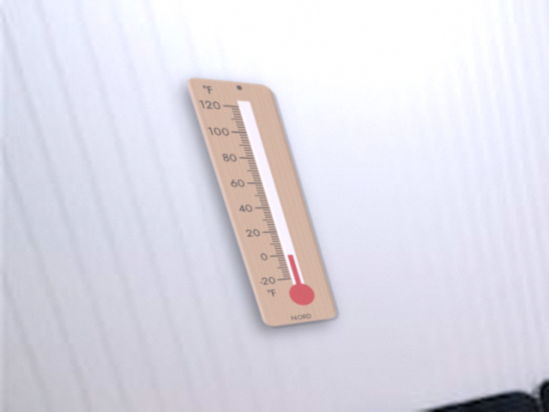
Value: 0 (°F)
